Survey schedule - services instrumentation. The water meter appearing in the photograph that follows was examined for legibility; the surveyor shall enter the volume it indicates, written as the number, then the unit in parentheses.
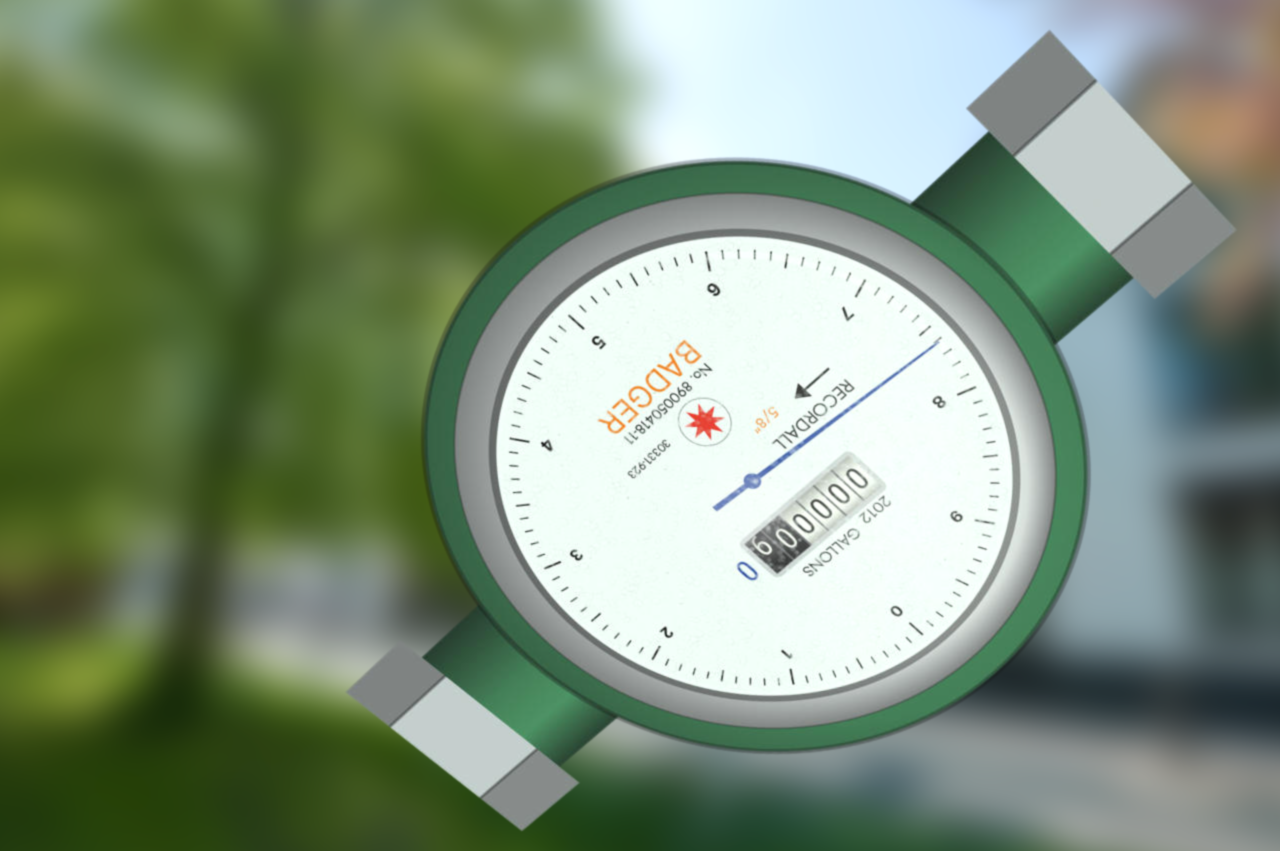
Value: 87.6 (gal)
